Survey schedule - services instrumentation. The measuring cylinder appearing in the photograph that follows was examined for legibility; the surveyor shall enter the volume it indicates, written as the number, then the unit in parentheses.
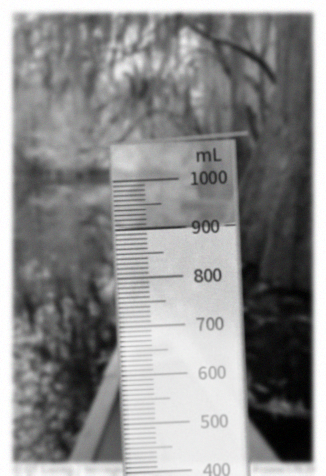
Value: 900 (mL)
